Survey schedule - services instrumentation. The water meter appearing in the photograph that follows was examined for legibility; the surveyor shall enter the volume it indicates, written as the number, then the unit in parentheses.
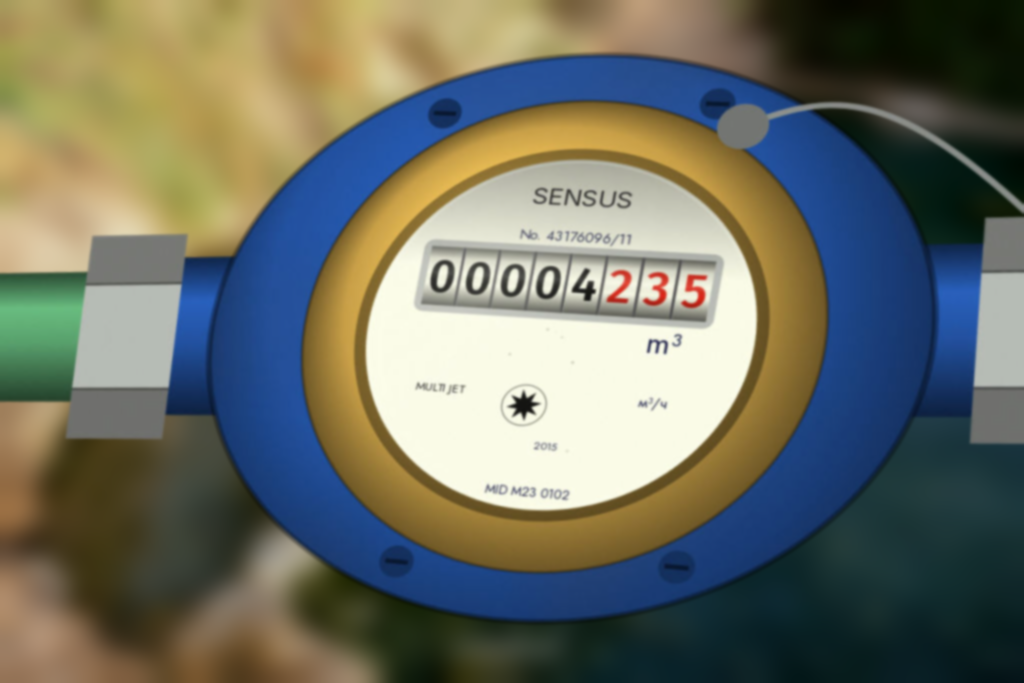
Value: 4.235 (m³)
